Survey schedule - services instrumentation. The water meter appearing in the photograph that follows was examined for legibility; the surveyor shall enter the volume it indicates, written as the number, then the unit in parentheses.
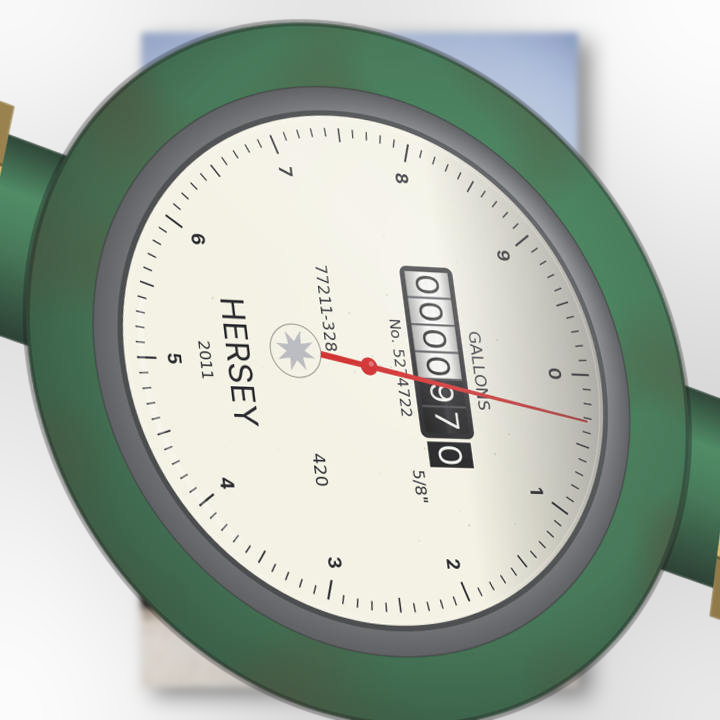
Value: 970.3 (gal)
